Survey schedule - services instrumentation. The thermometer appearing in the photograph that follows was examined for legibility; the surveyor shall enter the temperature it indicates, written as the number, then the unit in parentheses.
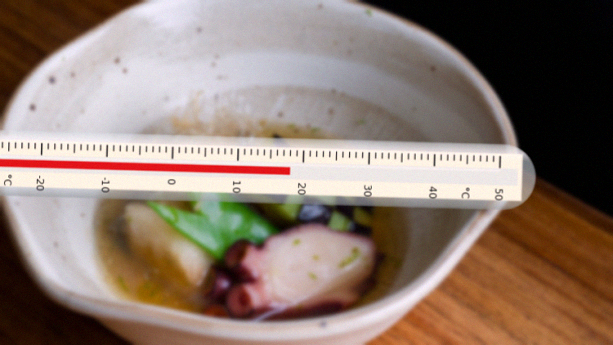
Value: 18 (°C)
